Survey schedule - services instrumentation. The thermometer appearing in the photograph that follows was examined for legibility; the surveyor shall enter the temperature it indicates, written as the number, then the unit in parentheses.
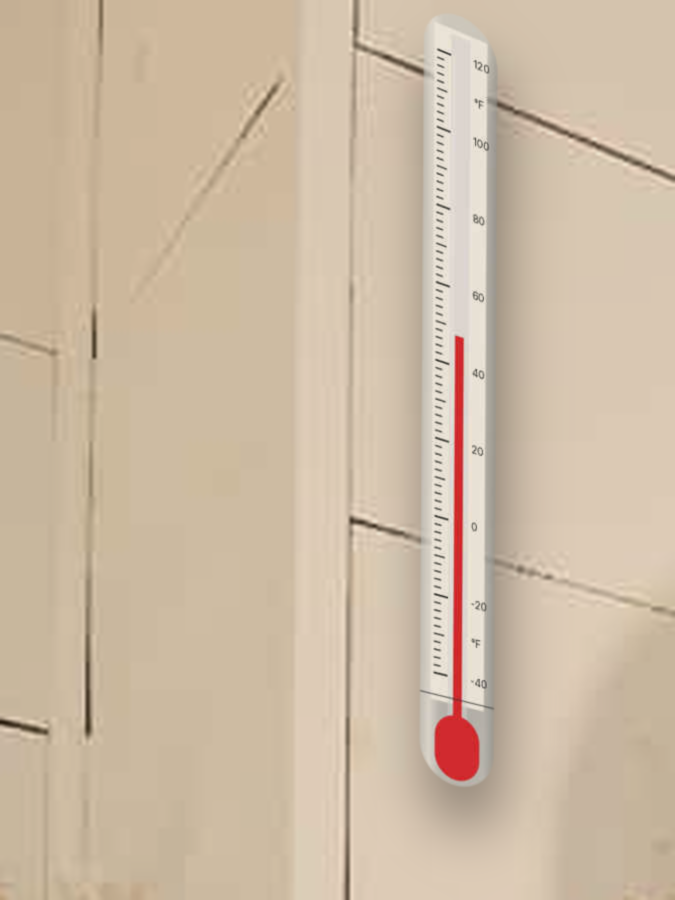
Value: 48 (°F)
